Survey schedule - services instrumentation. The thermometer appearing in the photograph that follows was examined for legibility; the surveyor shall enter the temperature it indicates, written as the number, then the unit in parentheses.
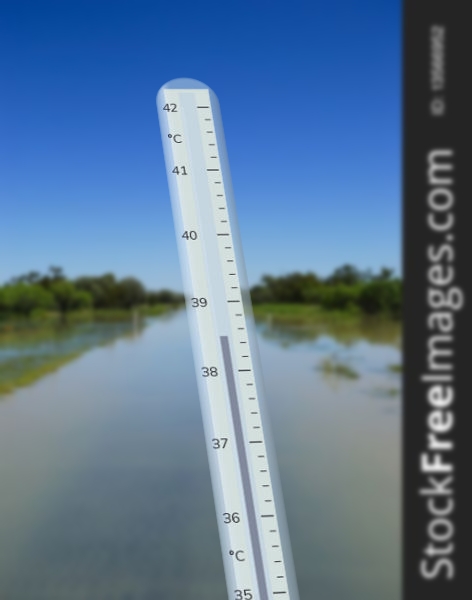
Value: 38.5 (°C)
